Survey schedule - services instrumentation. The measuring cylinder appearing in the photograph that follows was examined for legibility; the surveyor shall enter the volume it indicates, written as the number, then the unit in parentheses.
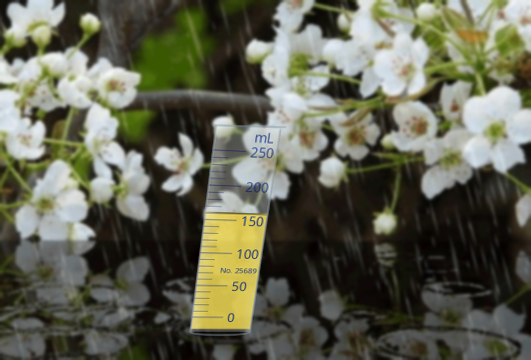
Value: 160 (mL)
